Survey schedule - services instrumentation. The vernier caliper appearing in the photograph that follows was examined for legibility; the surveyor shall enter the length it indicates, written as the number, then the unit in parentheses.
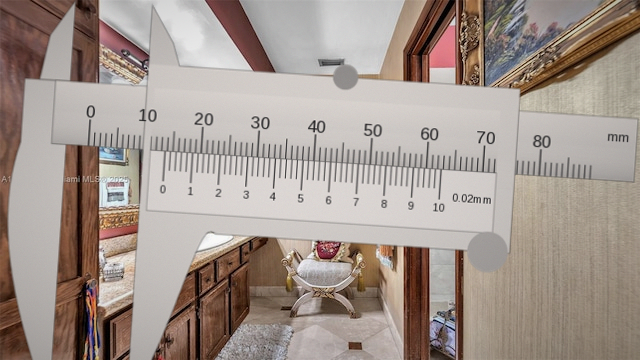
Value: 13.6 (mm)
